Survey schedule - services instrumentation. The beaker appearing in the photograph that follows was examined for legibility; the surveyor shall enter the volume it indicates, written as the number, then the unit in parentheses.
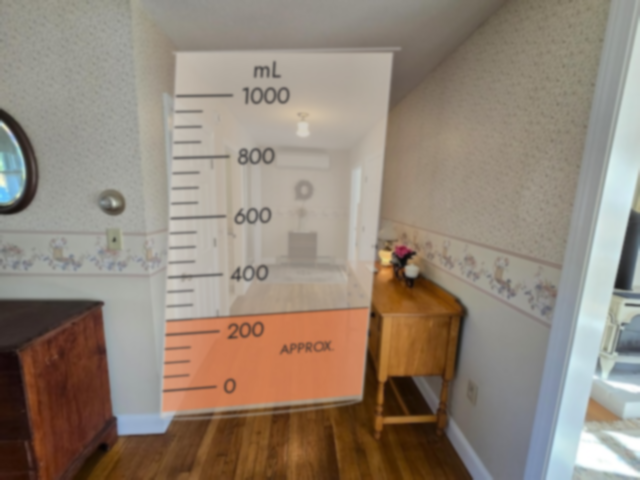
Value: 250 (mL)
